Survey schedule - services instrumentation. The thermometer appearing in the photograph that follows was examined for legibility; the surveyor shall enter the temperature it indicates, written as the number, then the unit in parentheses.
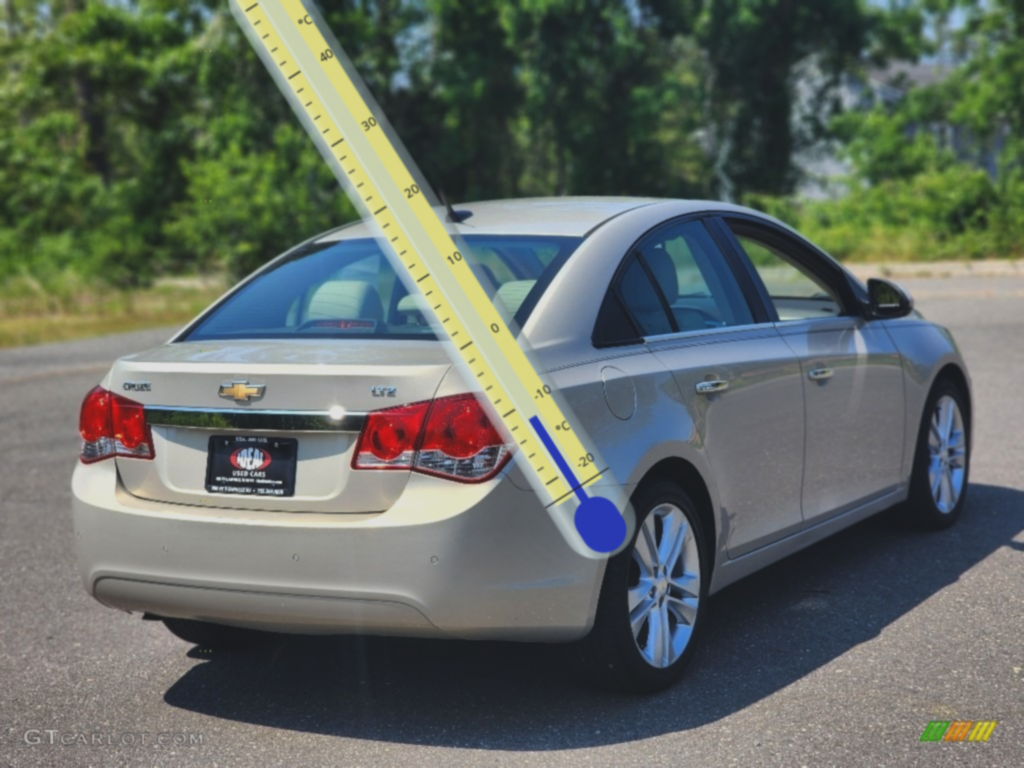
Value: -12 (°C)
